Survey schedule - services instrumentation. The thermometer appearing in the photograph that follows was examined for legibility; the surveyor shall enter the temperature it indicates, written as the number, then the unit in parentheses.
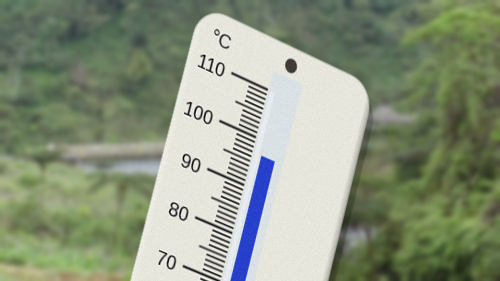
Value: 97 (°C)
